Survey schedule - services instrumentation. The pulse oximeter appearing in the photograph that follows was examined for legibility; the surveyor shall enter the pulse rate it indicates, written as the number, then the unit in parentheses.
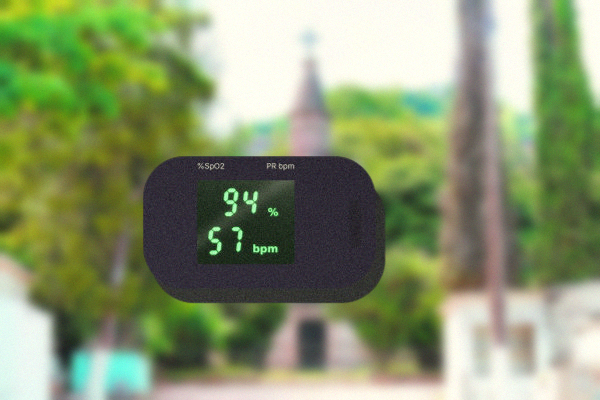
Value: 57 (bpm)
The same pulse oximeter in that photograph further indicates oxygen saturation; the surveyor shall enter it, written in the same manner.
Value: 94 (%)
